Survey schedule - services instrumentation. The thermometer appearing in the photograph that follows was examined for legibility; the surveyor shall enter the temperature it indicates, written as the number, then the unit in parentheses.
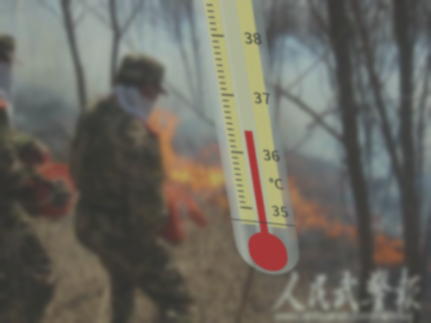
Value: 36.4 (°C)
